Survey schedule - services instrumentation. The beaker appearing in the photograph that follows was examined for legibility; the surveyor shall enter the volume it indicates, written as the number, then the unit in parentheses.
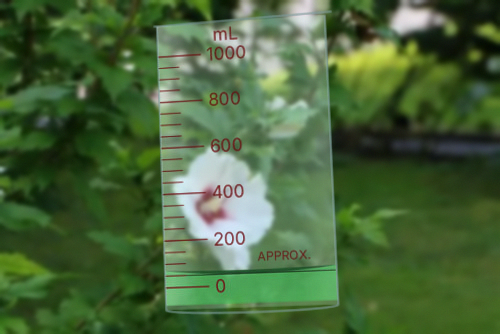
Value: 50 (mL)
